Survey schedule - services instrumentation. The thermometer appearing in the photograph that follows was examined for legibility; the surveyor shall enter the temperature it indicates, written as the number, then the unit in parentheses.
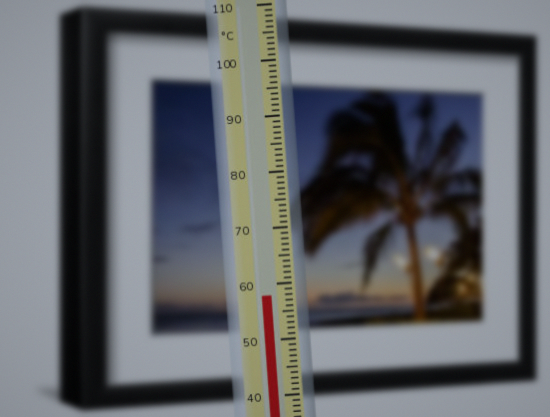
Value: 58 (°C)
